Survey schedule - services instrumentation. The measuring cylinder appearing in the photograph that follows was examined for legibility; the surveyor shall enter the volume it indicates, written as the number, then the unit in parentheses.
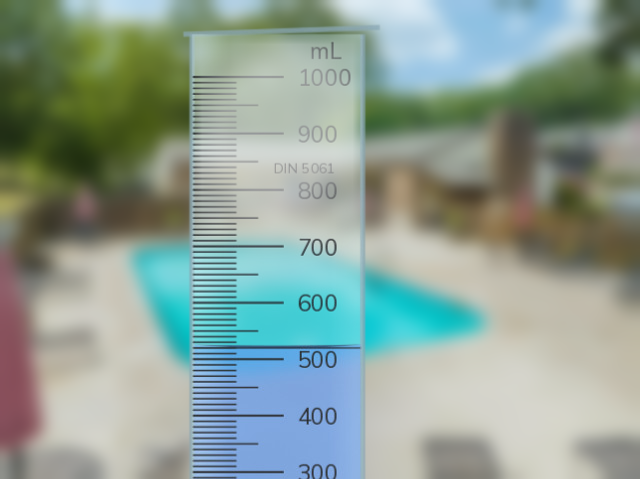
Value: 520 (mL)
